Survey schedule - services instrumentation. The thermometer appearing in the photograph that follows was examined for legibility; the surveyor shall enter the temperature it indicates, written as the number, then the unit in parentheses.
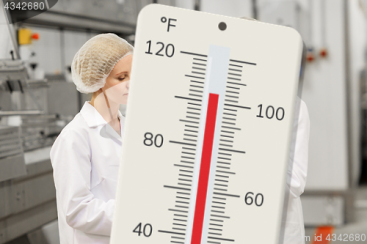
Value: 104 (°F)
